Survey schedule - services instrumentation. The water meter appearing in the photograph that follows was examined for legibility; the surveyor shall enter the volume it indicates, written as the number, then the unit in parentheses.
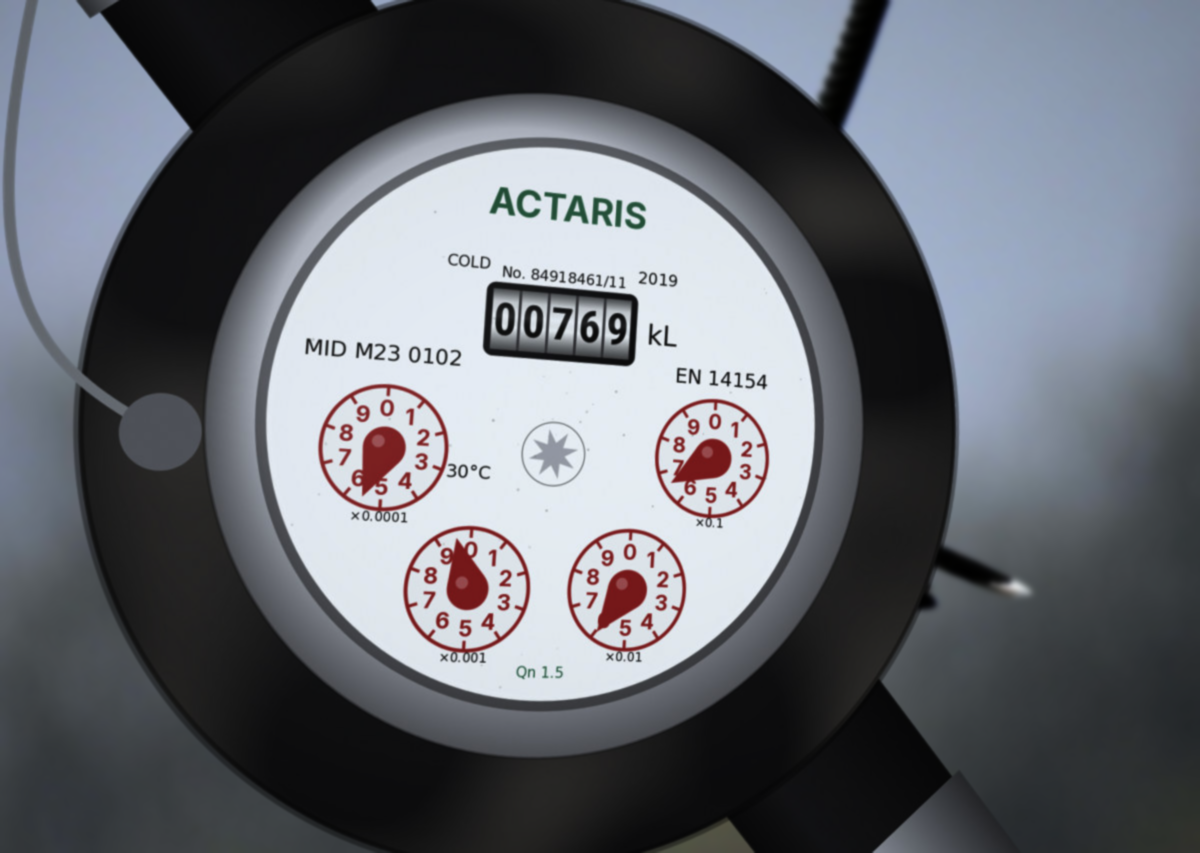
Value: 769.6595 (kL)
